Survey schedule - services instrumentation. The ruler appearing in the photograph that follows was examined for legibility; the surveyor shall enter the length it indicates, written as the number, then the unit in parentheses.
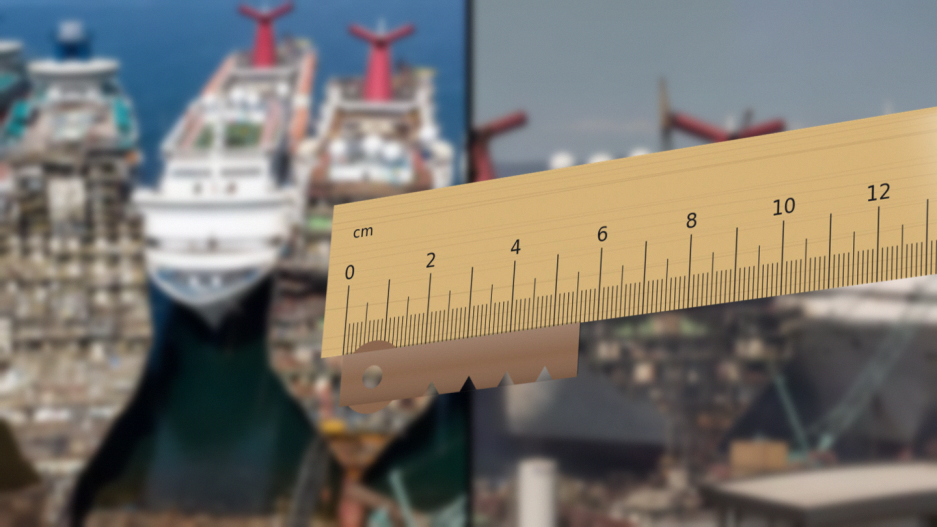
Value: 5.6 (cm)
